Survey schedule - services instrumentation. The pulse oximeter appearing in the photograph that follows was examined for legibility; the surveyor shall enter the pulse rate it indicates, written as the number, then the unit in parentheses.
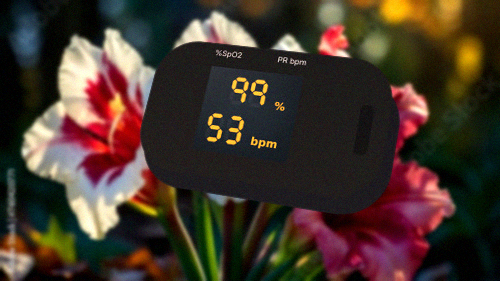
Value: 53 (bpm)
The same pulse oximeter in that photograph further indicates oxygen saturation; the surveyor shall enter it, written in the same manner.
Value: 99 (%)
